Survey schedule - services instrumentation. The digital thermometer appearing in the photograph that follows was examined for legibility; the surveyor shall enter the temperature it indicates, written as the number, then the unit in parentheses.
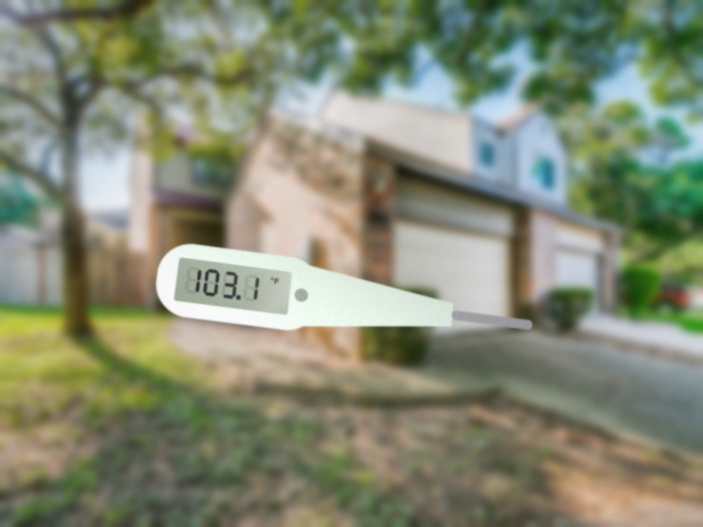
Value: 103.1 (°F)
